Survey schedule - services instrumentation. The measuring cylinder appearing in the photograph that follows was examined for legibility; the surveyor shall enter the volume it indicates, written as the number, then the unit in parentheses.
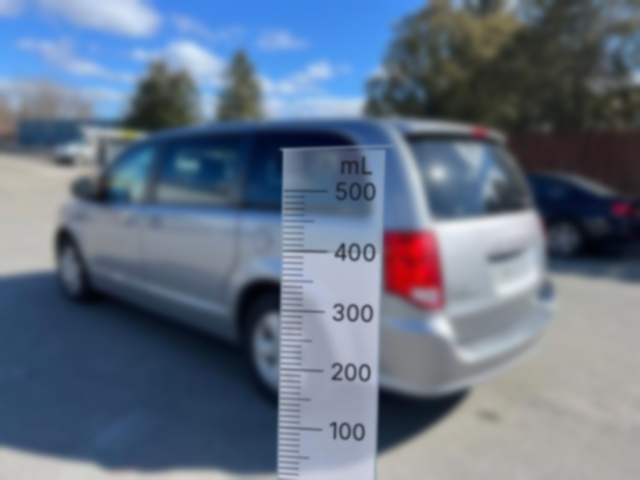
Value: 400 (mL)
